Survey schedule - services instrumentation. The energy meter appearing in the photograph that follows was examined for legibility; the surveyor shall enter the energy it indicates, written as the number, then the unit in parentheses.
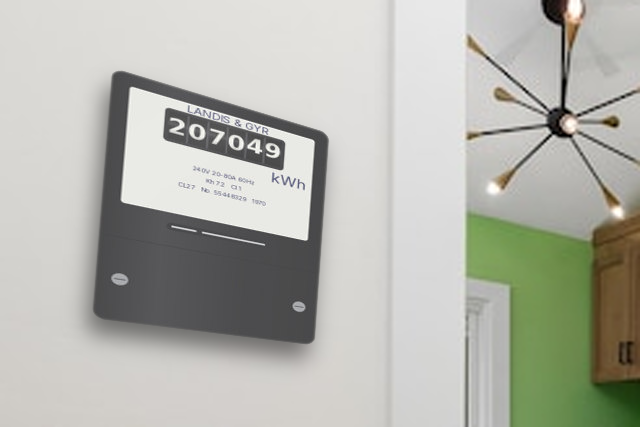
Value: 207049 (kWh)
